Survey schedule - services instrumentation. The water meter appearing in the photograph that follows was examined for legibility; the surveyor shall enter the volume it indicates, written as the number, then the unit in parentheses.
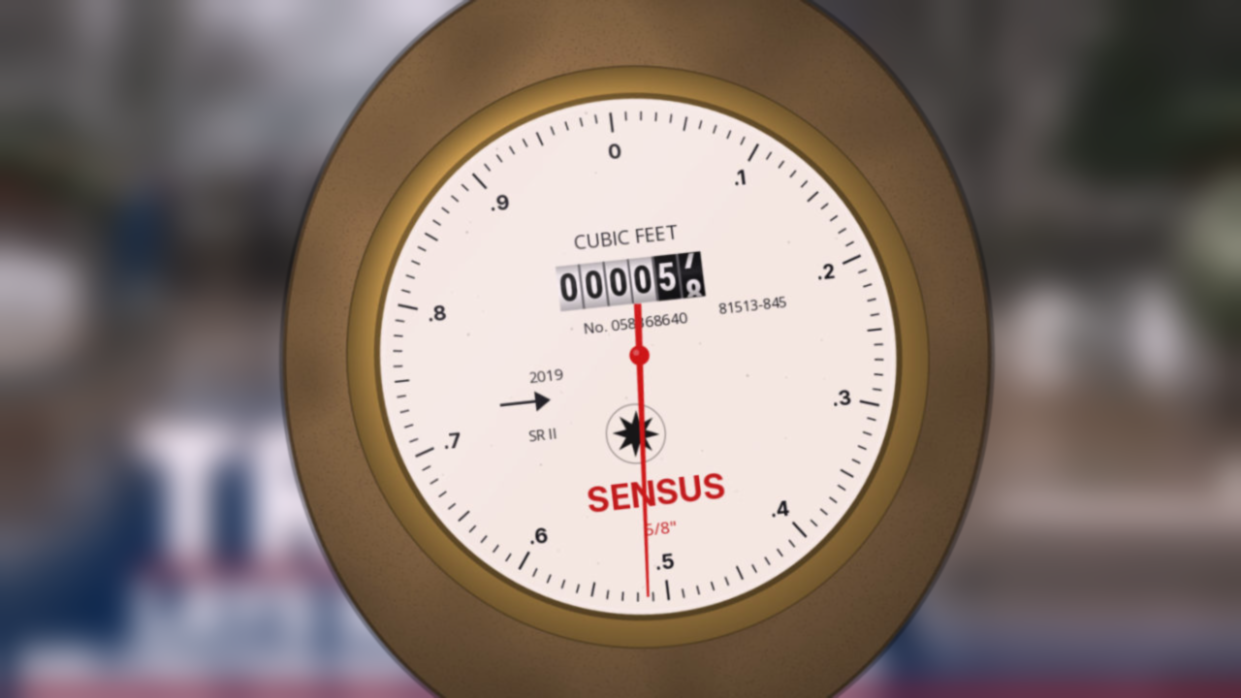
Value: 57.51 (ft³)
